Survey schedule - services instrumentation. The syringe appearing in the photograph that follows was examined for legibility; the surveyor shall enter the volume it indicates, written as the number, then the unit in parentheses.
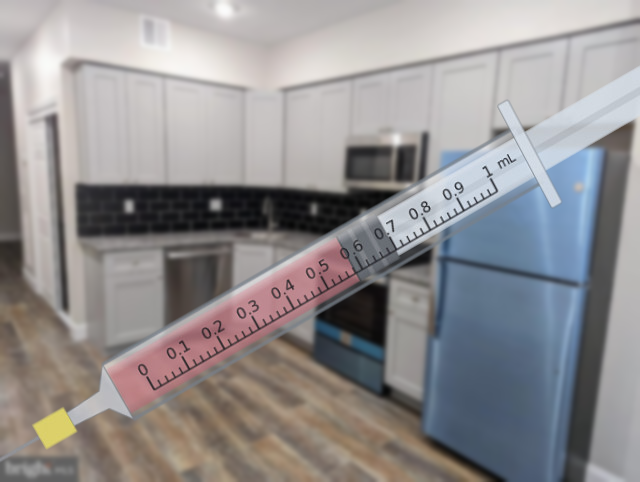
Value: 0.58 (mL)
